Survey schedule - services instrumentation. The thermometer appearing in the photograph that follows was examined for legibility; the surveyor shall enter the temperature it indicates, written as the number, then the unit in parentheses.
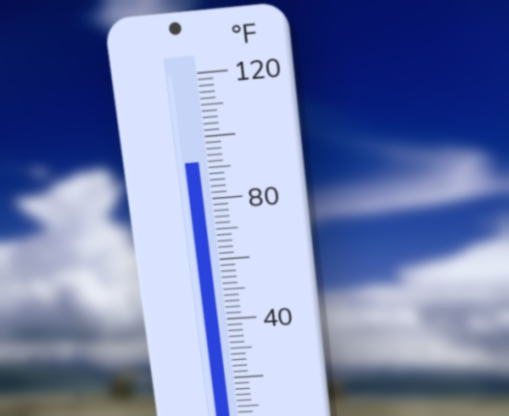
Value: 92 (°F)
